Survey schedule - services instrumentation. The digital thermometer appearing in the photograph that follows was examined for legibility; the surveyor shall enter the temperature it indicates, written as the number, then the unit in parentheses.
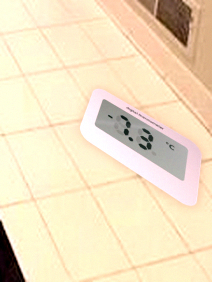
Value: -7.3 (°C)
